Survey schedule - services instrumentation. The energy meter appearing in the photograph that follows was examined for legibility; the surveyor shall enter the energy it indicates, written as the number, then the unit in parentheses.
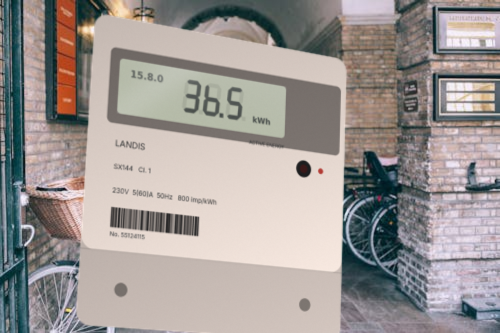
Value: 36.5 (kWh)
